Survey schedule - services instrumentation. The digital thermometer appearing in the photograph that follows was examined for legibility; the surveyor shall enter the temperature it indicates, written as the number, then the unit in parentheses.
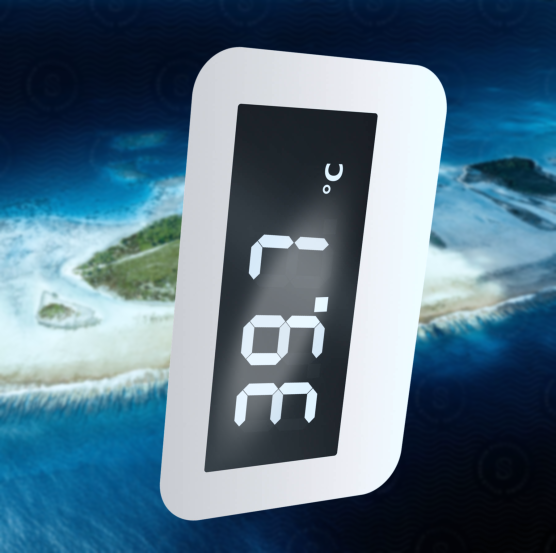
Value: 39.7 (°C)
